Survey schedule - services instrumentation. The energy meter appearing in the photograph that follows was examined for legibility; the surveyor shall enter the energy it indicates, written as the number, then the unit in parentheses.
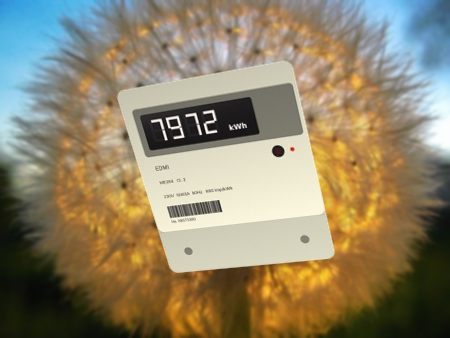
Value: 7972 (kWh)
